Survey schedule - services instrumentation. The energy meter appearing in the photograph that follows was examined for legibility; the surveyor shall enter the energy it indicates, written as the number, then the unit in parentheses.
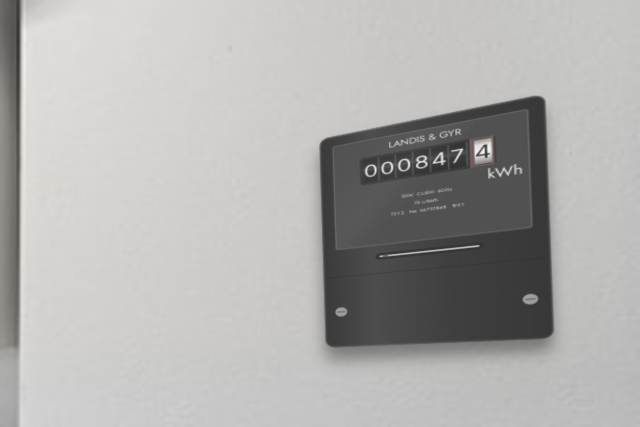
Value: 847.4 (kWh)
